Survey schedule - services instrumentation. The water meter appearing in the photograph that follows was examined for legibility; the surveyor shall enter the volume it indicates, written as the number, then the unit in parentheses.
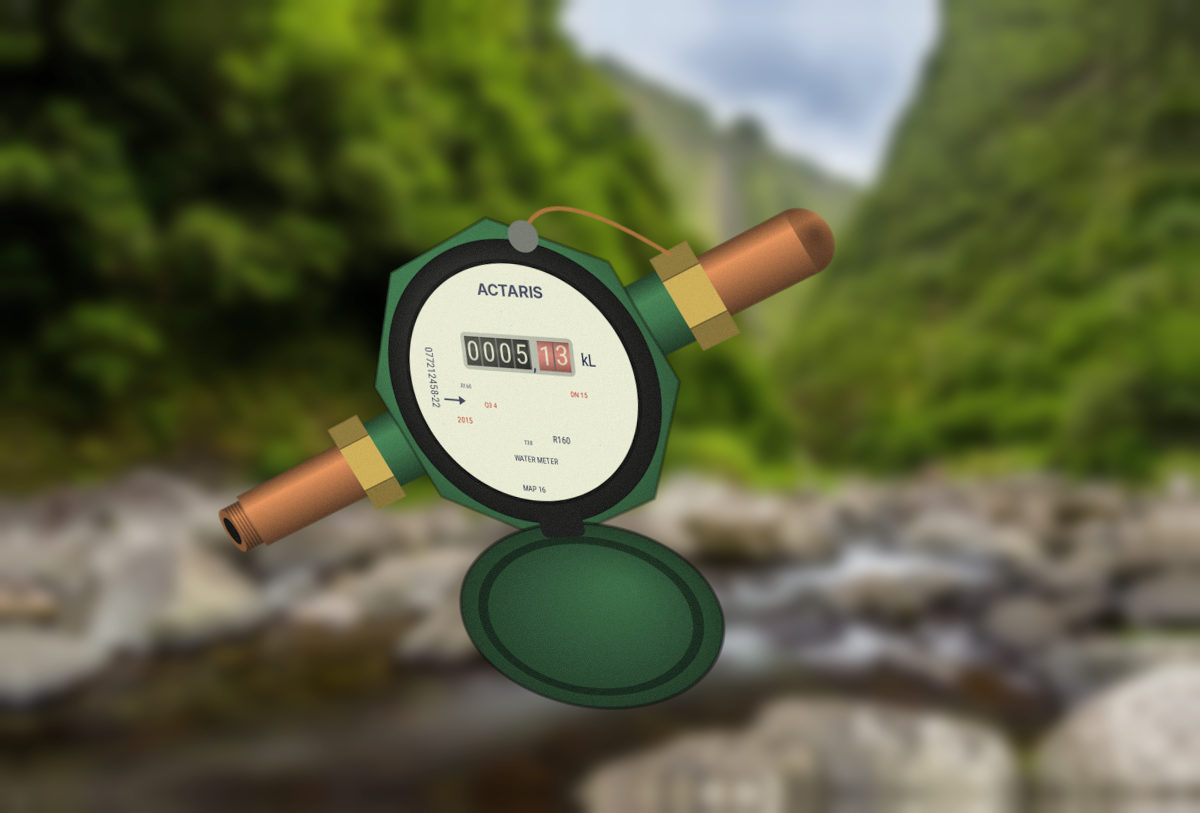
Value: 5.13 (kL)
